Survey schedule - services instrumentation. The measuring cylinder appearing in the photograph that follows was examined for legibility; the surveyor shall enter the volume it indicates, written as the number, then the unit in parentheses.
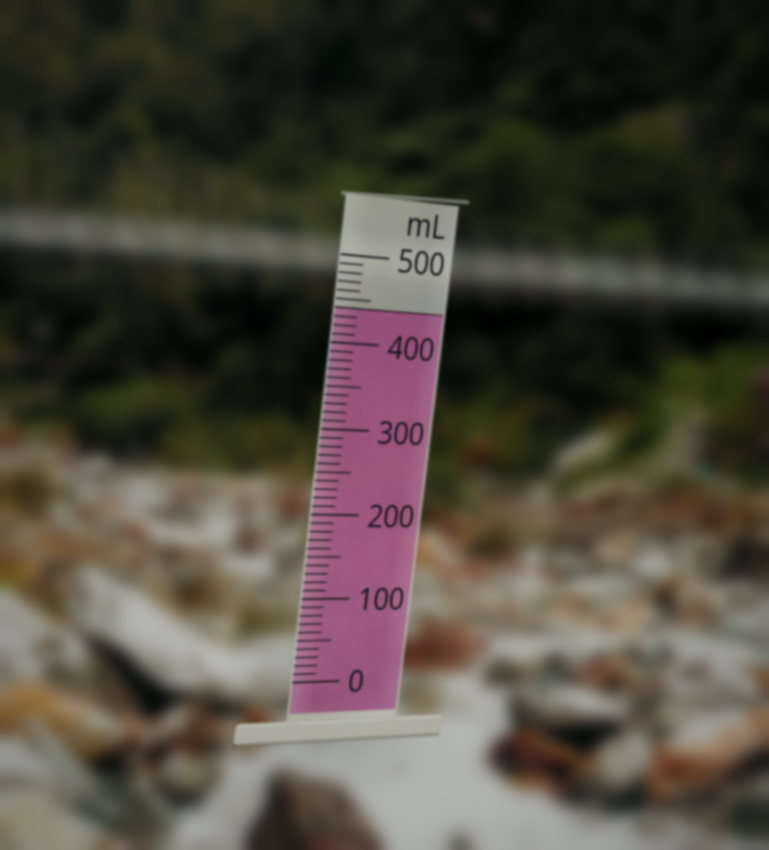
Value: 440 (mL)
